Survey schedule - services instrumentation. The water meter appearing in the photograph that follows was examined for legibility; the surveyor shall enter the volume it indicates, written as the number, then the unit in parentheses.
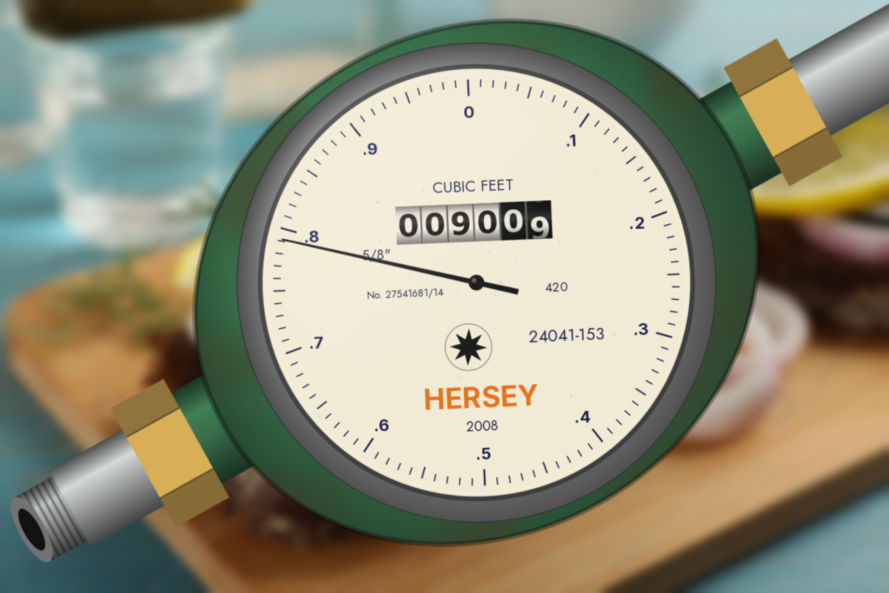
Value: 9008.79 (ft³)
